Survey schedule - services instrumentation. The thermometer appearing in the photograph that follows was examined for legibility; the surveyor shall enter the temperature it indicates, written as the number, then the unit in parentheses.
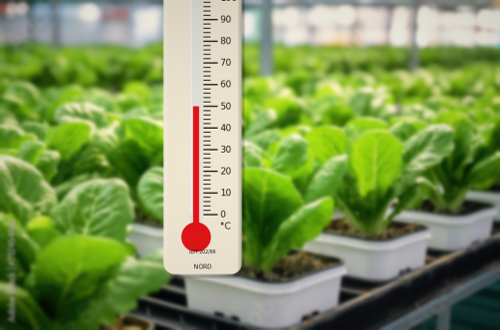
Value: 50 (°C)
